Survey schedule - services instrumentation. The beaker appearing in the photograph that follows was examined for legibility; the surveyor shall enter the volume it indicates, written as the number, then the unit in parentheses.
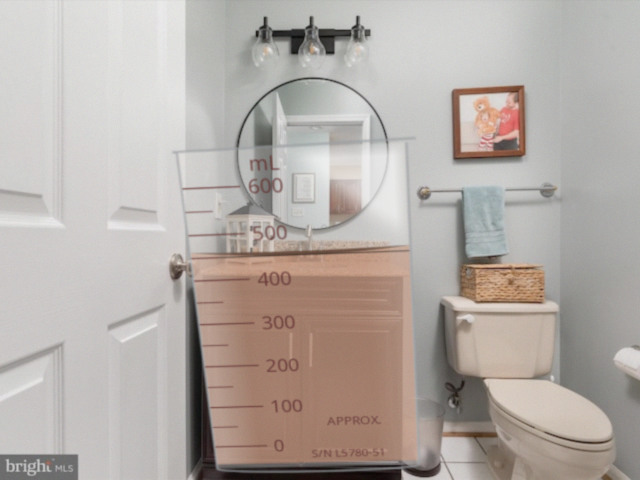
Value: 450 (mL)
